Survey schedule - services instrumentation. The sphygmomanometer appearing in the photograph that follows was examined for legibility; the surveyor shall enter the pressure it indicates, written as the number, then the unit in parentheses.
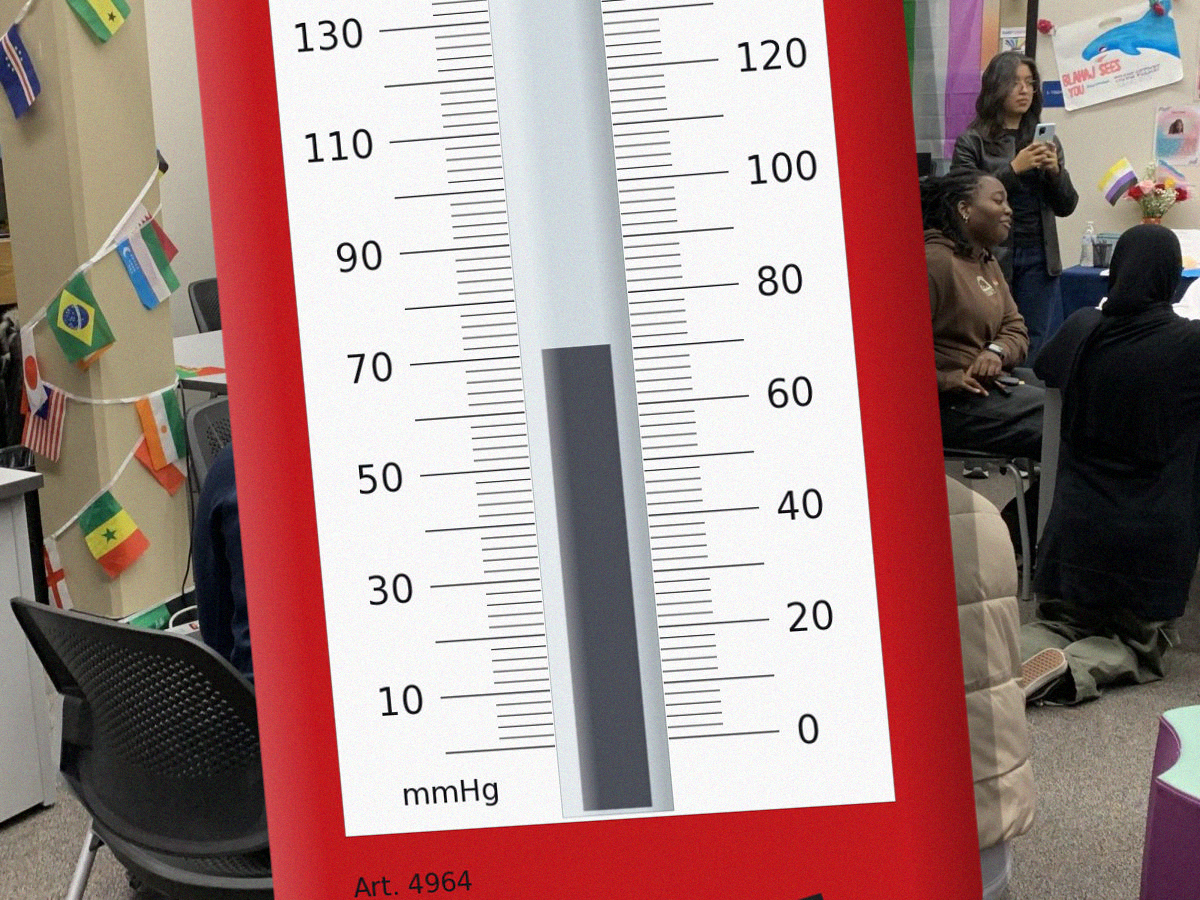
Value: 71 (mmHg)
